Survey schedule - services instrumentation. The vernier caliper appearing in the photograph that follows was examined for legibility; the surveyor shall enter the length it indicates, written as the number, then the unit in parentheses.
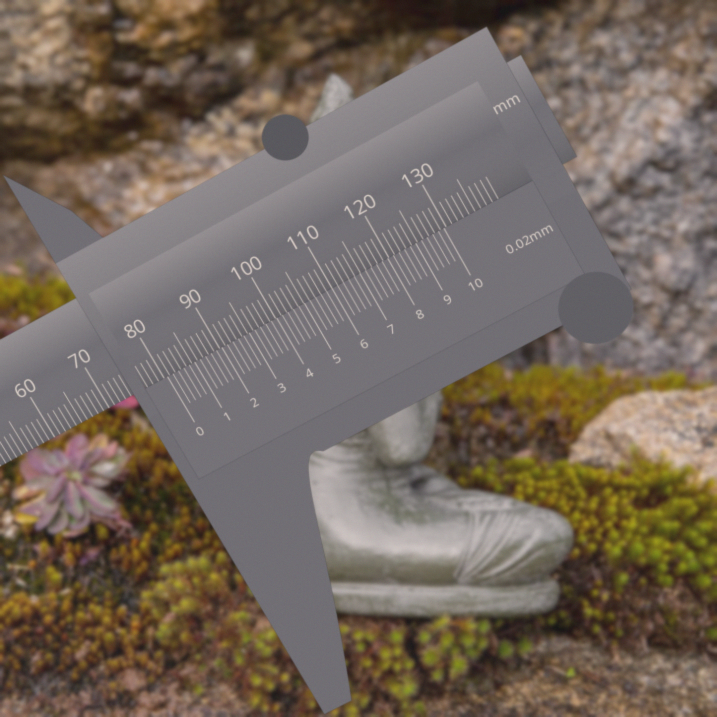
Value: 80.6 (mm)
